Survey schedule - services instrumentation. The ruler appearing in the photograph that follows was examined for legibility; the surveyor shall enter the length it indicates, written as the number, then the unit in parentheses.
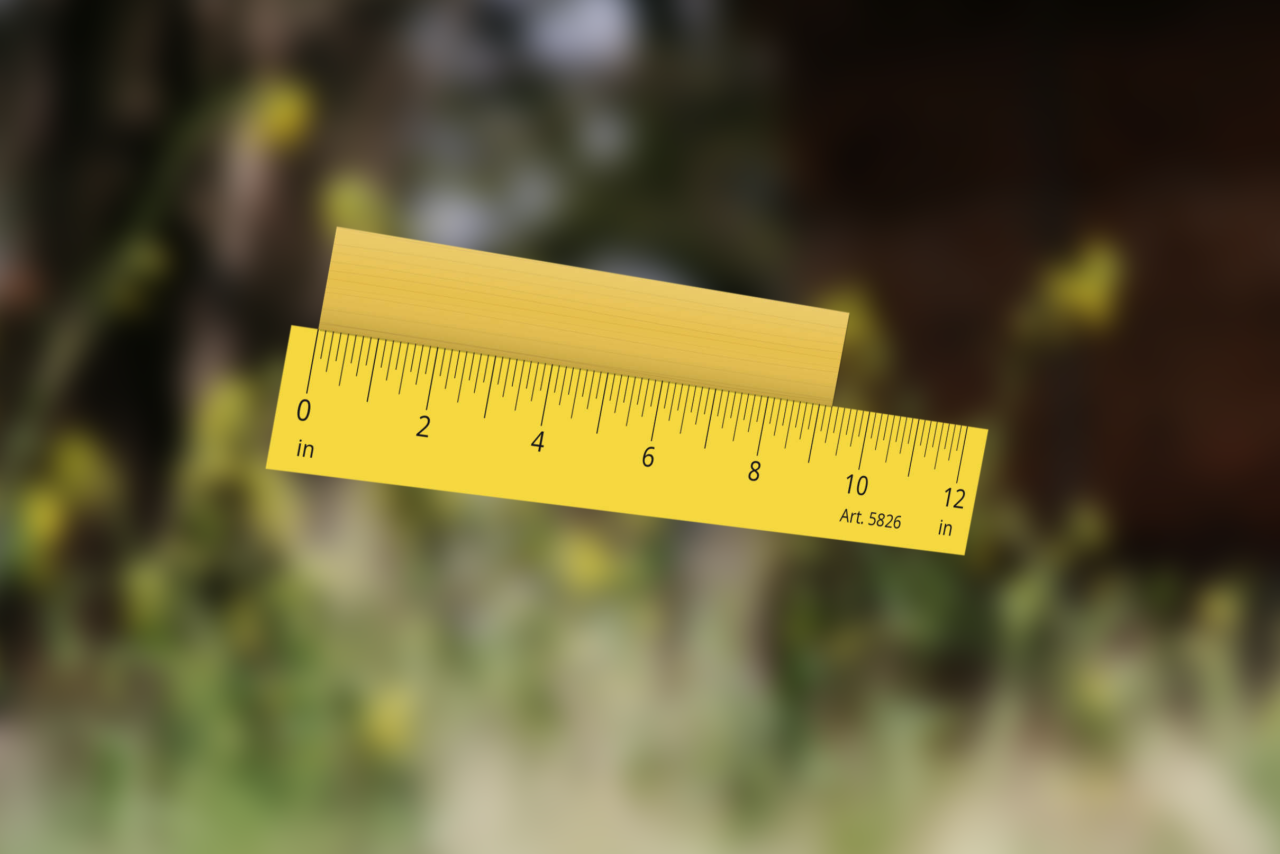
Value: 9.25 (in)
